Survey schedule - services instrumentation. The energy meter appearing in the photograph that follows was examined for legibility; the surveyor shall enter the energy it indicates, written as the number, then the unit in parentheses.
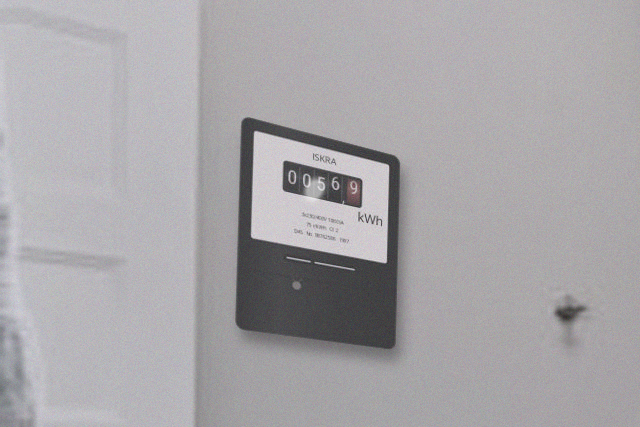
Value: 56.9 (kWh)
